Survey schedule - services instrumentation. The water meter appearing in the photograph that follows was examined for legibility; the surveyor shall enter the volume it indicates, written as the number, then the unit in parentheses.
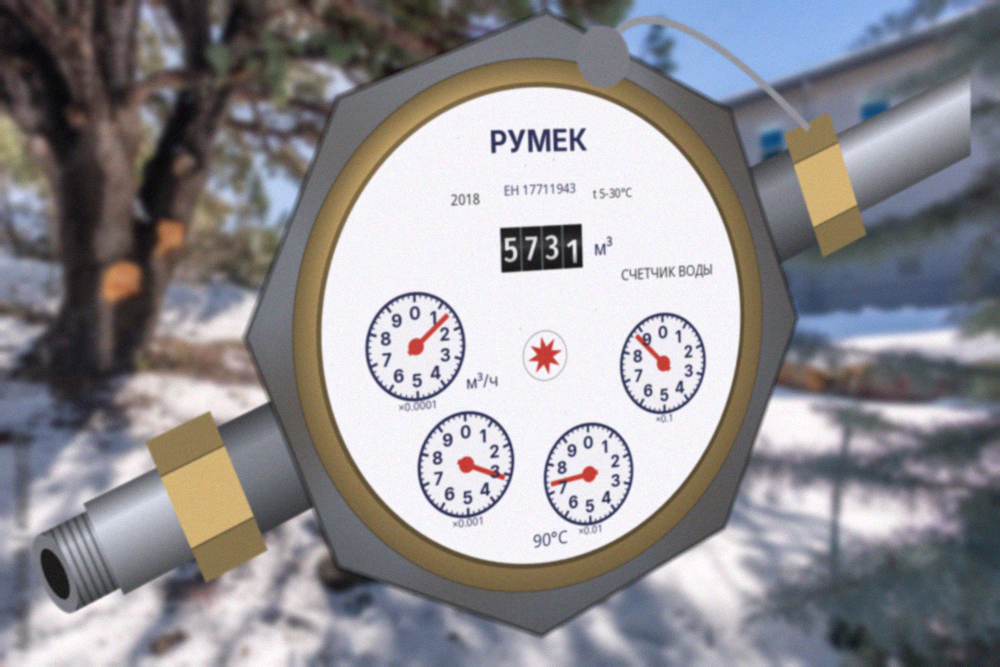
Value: 5730.8731 (m³)
